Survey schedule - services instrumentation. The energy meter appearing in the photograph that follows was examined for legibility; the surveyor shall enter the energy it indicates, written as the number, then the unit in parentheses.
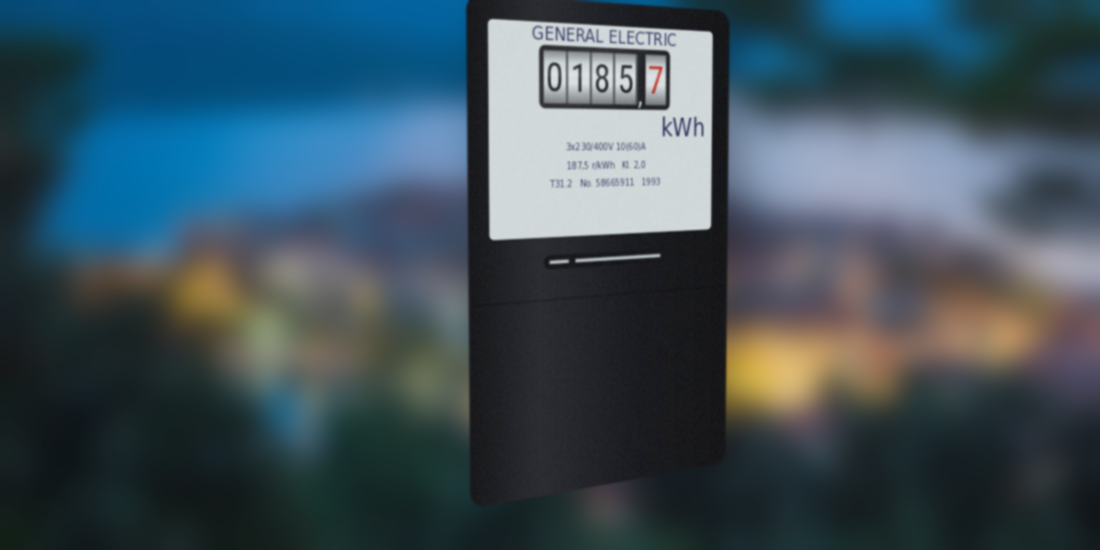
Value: 185.7 (kWh)
